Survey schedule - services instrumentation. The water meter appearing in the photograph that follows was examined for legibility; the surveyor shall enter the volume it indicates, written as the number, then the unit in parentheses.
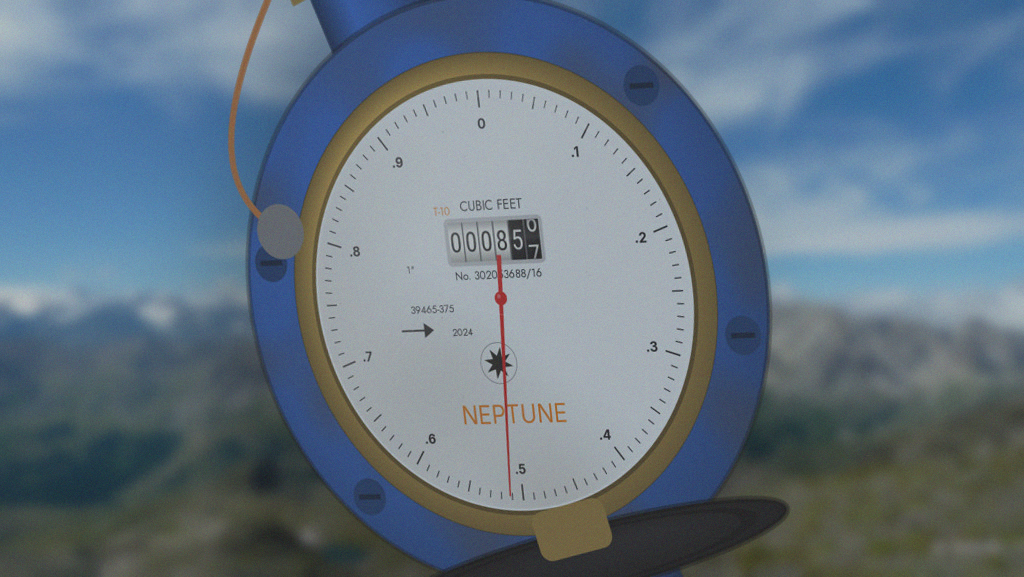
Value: 856.51 (ft³)
